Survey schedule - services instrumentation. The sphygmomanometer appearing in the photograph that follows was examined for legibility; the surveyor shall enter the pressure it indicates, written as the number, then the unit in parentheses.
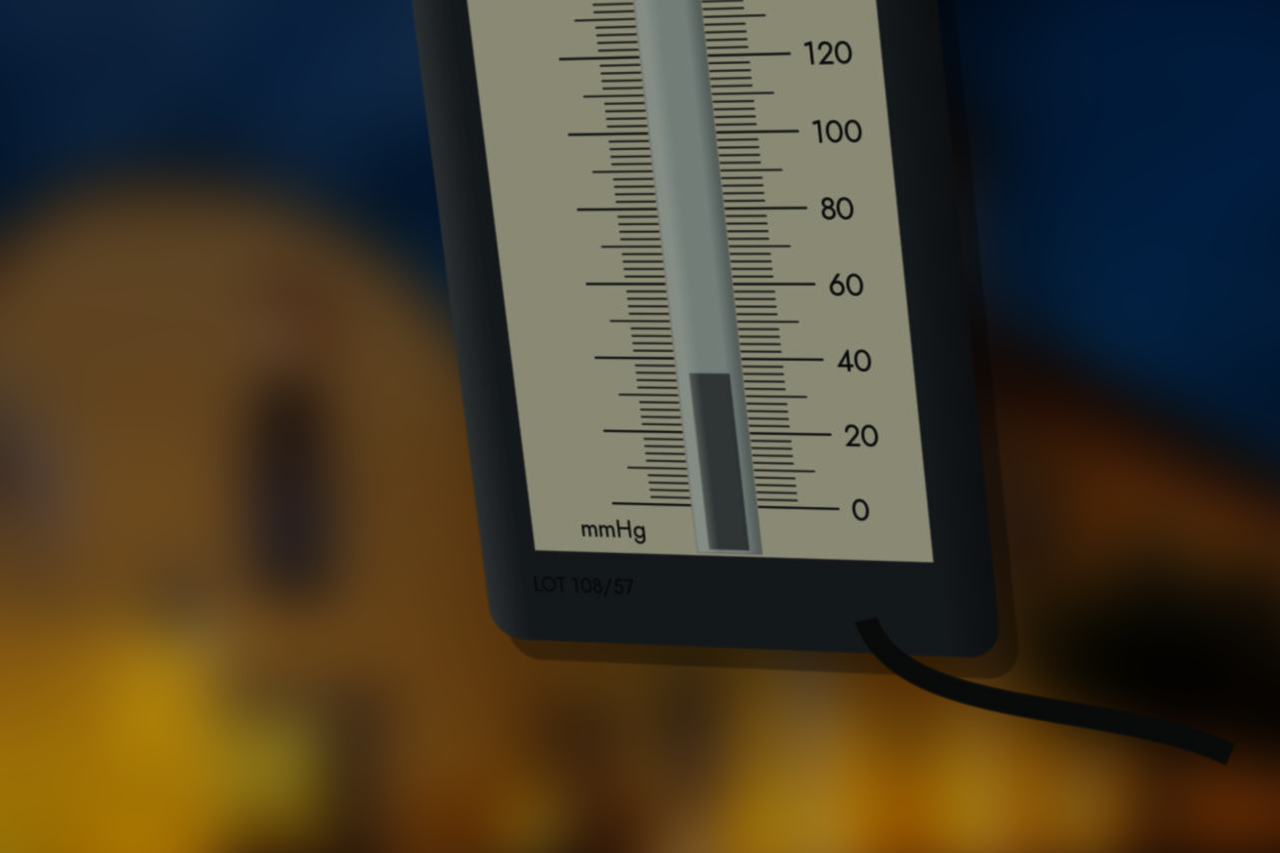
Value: 36 (mmHg)
